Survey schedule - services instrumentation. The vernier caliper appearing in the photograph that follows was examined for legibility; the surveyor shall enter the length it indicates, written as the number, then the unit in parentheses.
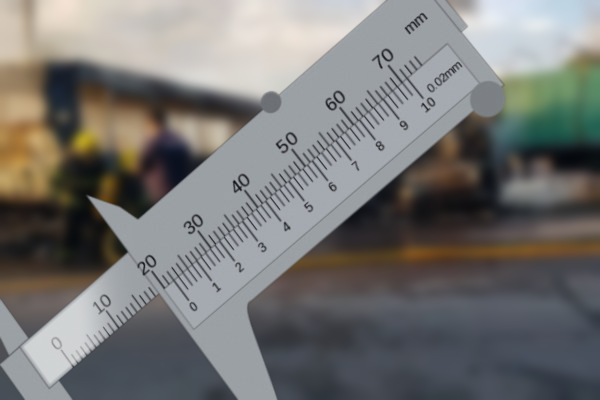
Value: 22.0 (mm)
